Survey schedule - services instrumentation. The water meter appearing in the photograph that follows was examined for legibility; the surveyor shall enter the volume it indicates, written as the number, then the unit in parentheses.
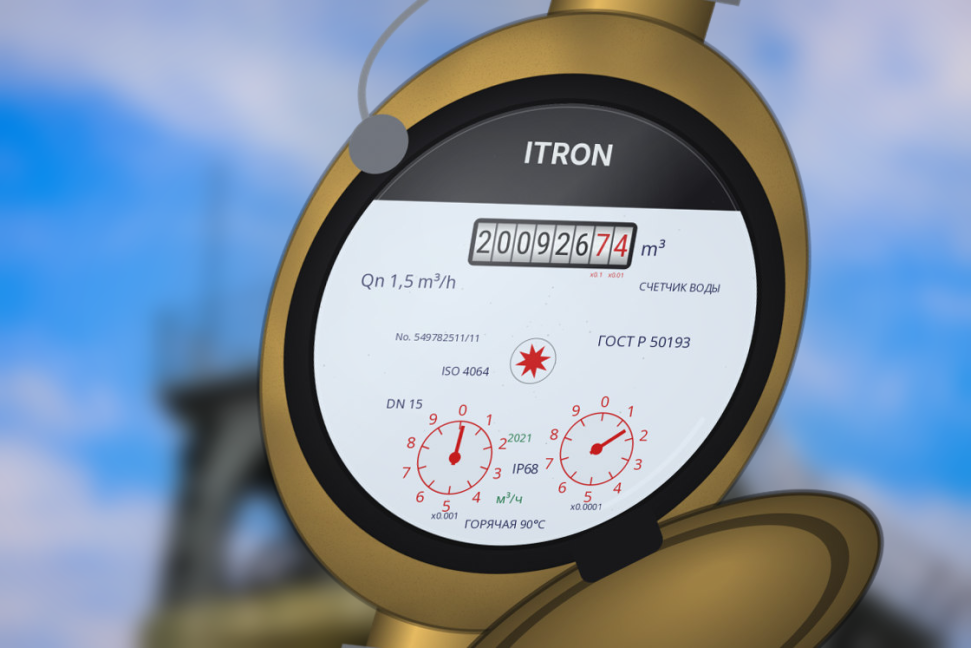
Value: 200926.7401 (m³)
